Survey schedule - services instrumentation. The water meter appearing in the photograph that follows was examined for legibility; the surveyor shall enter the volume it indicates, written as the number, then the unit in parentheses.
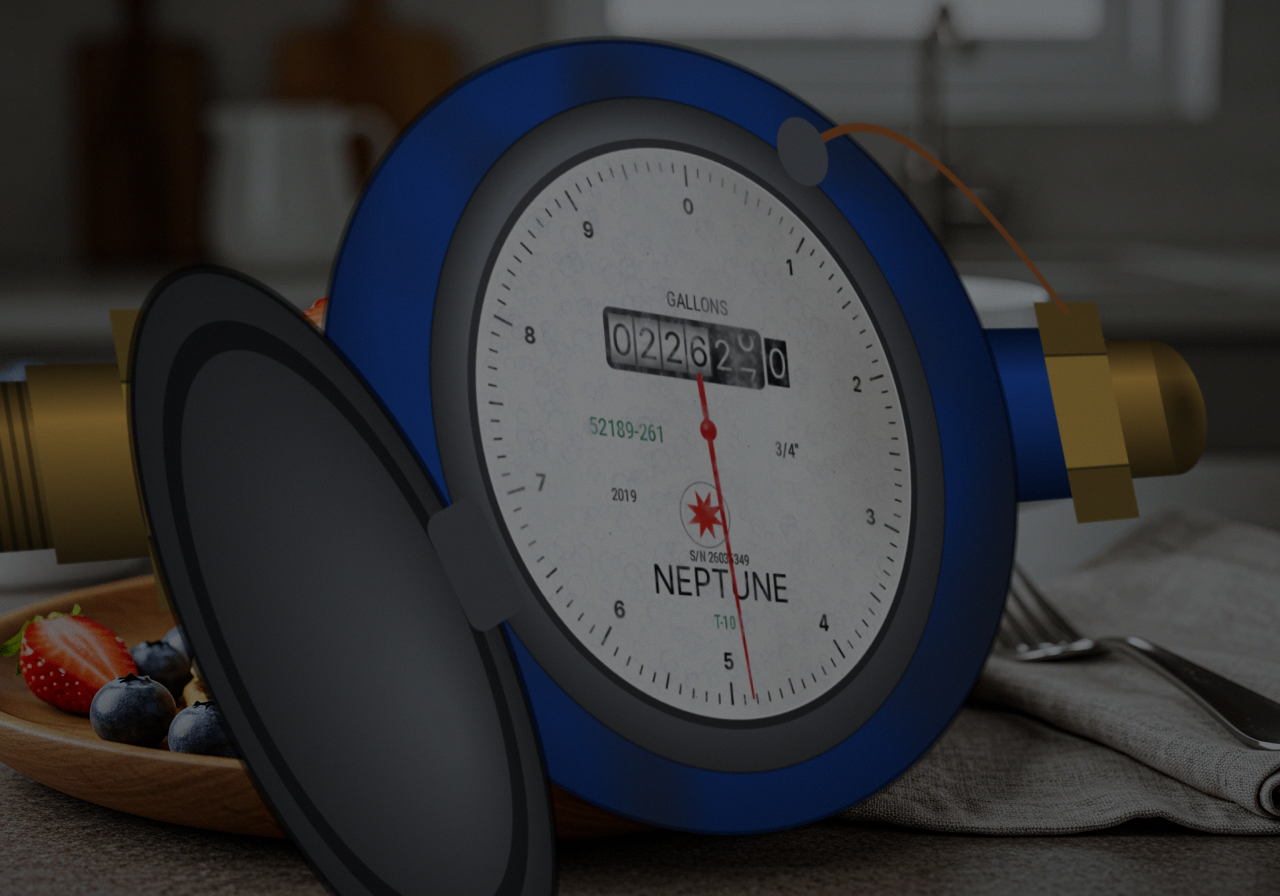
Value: 226264.8 (gal)
